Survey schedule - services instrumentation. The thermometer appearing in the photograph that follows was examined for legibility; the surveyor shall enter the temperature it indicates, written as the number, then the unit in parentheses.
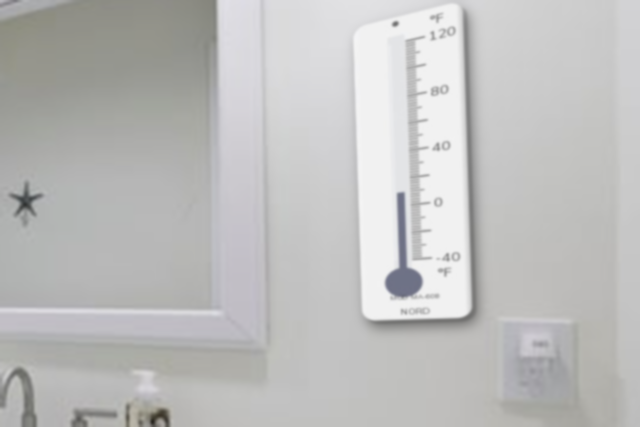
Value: 10 (°F)
